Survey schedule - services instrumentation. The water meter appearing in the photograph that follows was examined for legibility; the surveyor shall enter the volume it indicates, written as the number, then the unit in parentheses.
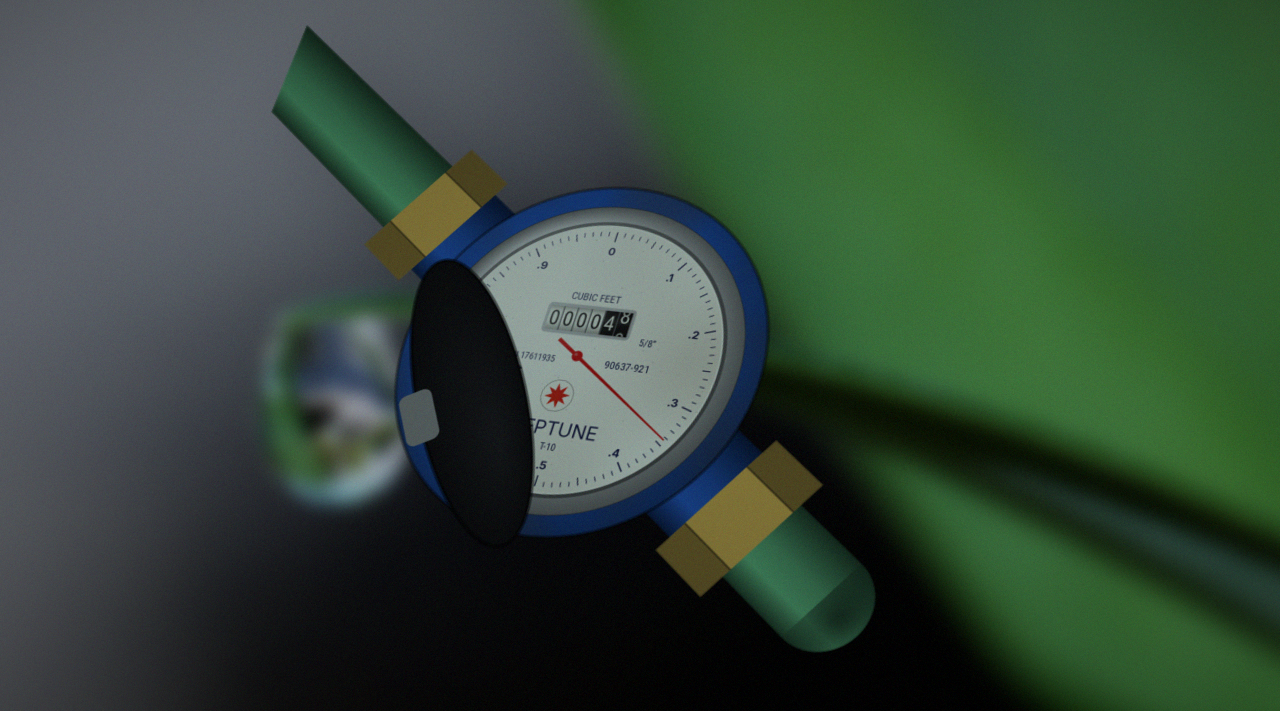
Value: 48.34 (ft³)
